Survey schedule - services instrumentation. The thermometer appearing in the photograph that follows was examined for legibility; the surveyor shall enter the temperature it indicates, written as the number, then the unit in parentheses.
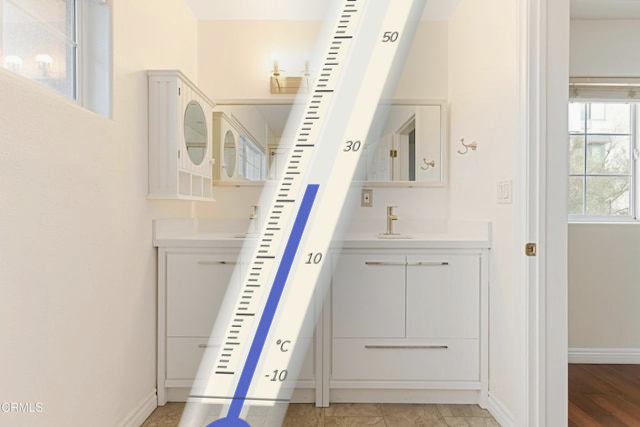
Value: 23 (°C)
